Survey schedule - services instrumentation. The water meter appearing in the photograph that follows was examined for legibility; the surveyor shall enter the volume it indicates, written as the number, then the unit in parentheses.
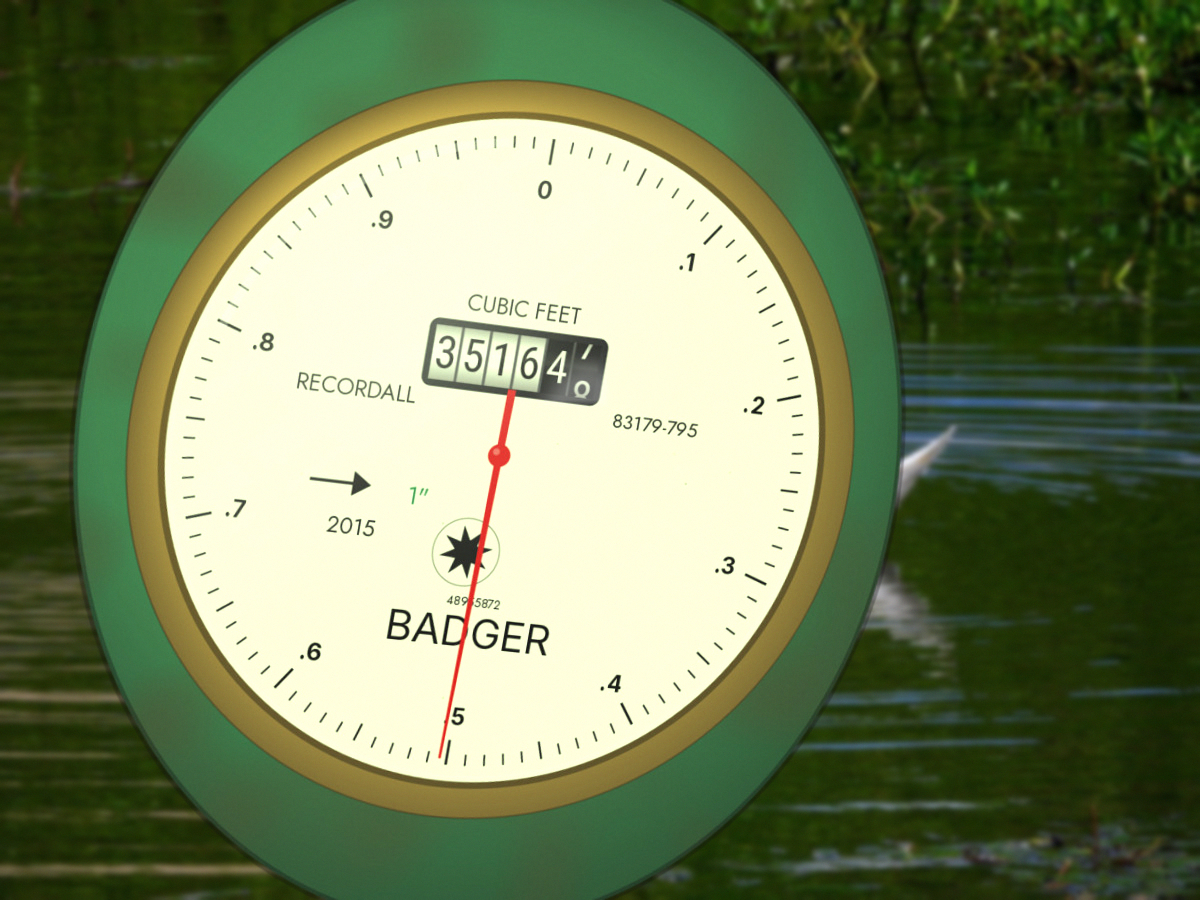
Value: 351647.50 (ft³)
